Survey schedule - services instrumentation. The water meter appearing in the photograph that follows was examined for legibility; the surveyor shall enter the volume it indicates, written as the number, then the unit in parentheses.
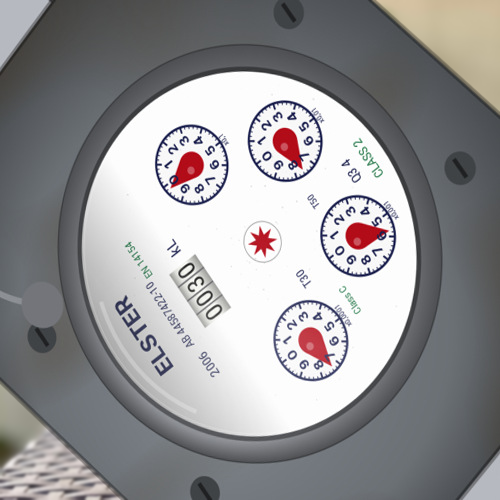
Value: 29.9757 (kL)
